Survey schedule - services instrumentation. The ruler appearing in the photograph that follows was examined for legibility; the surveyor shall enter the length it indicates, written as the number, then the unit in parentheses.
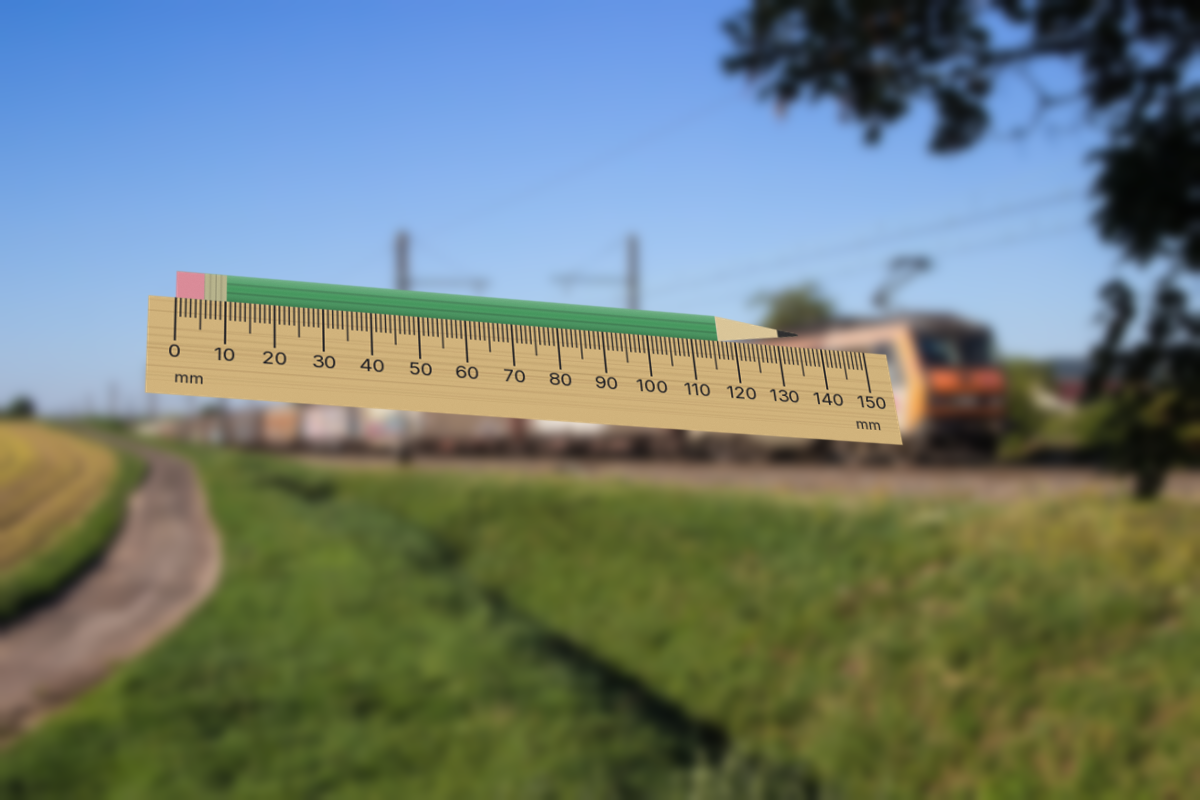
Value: 135 (mm)
